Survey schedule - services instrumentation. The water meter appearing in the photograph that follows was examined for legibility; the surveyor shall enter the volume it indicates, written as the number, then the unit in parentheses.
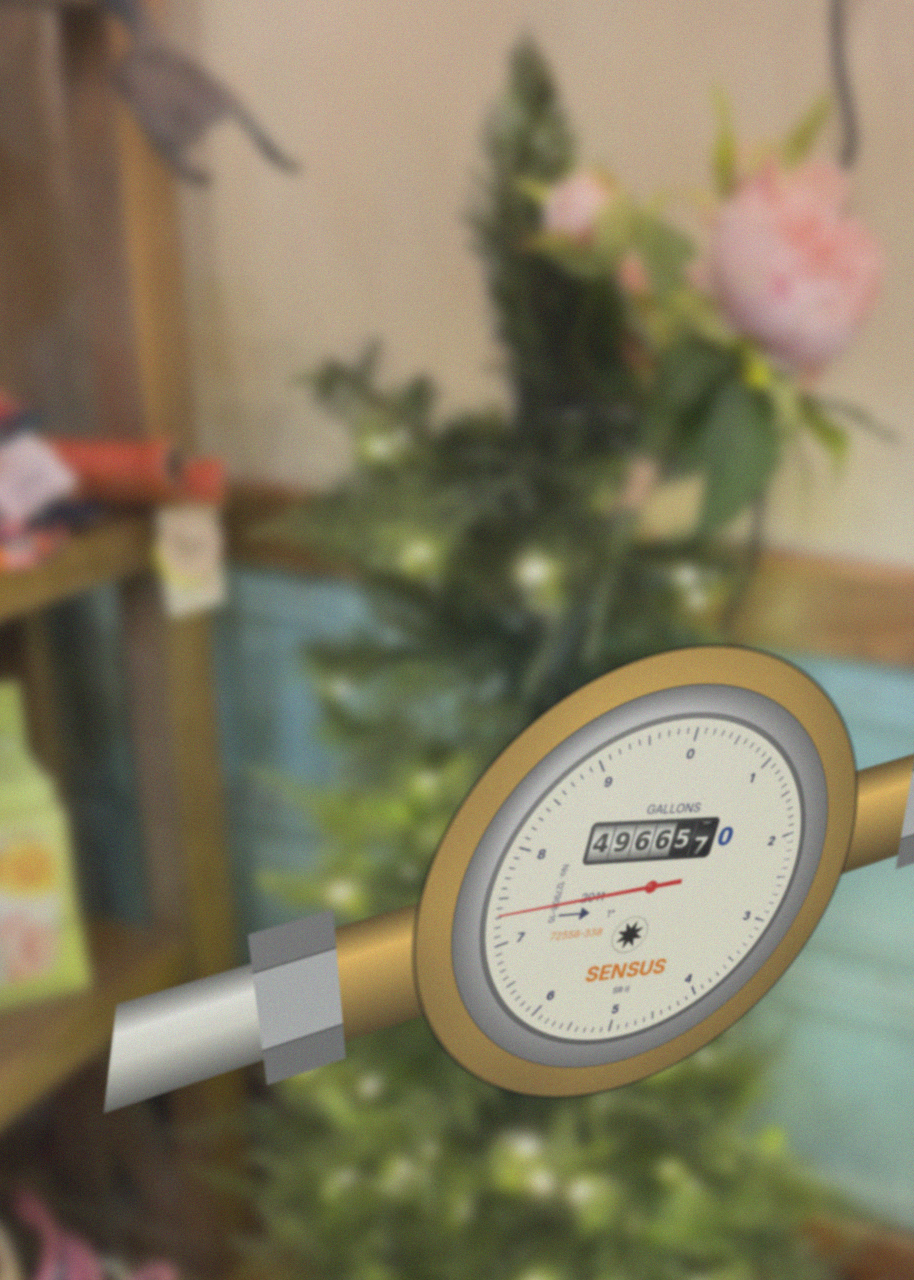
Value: 4966567.3 (gal)
